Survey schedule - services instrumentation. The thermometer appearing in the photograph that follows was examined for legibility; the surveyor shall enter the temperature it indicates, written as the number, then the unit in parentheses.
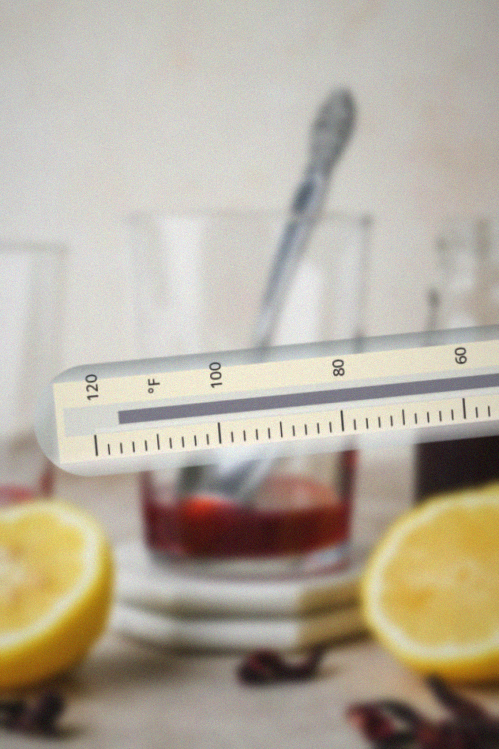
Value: 116 (°F)
